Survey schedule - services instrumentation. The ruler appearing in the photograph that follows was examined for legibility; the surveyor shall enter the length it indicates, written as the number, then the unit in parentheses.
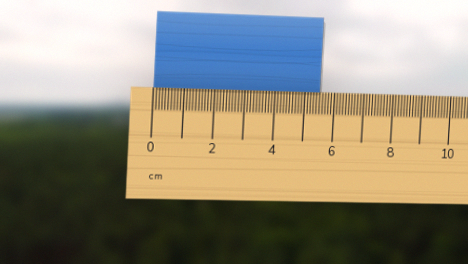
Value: 5.5 (cm)
